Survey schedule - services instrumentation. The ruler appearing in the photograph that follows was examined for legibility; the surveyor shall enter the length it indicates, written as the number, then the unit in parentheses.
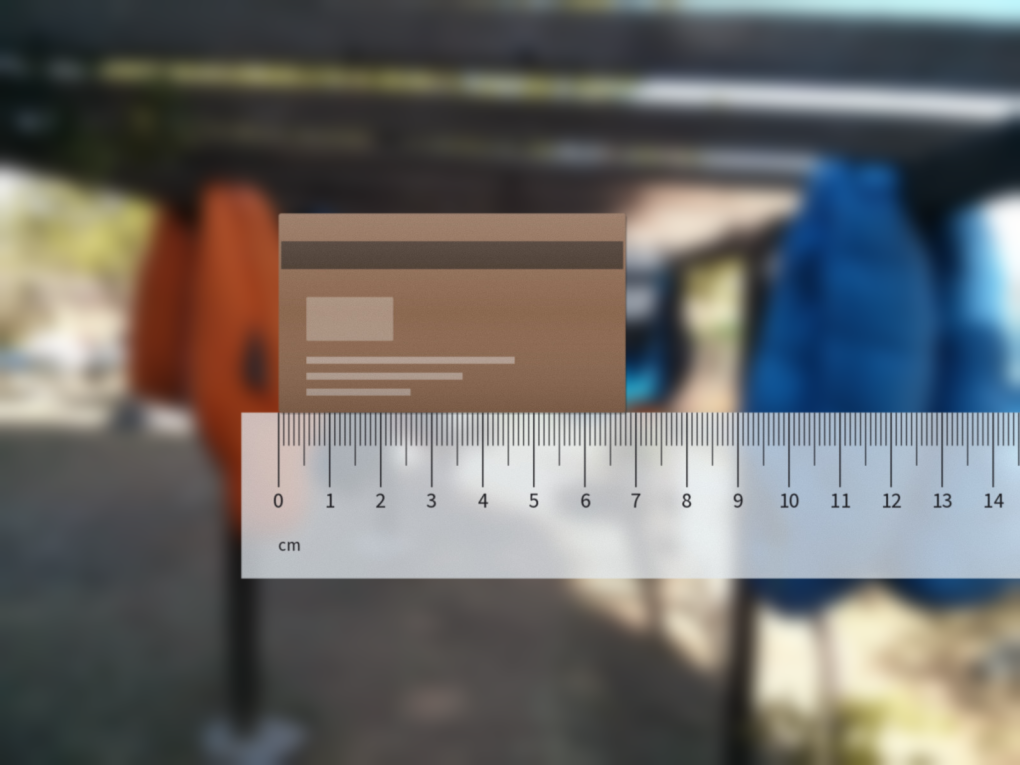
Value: 6.8 (cm)
